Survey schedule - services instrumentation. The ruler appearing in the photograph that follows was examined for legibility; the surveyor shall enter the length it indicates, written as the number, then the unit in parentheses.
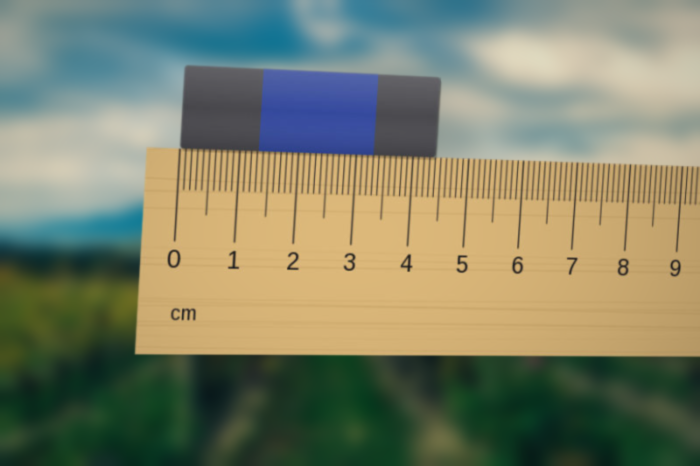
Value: 4.4 (cm)
